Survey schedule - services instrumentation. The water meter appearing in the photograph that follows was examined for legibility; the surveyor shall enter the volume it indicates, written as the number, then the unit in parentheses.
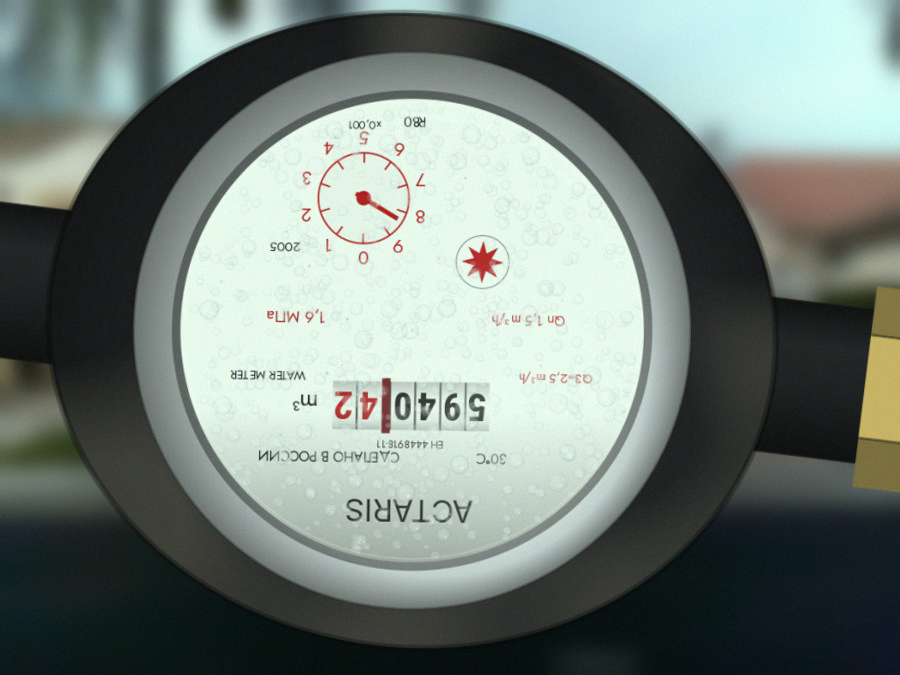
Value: 5940.428 (m³)
